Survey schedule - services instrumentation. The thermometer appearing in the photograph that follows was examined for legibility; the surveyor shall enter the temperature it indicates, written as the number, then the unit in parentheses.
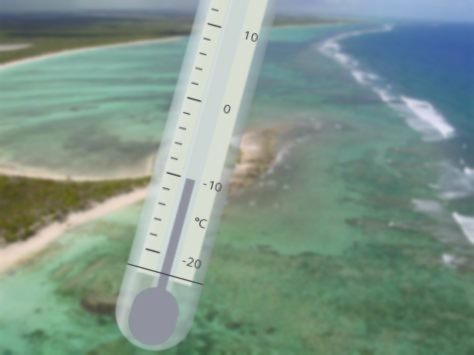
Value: -10 (°C)
